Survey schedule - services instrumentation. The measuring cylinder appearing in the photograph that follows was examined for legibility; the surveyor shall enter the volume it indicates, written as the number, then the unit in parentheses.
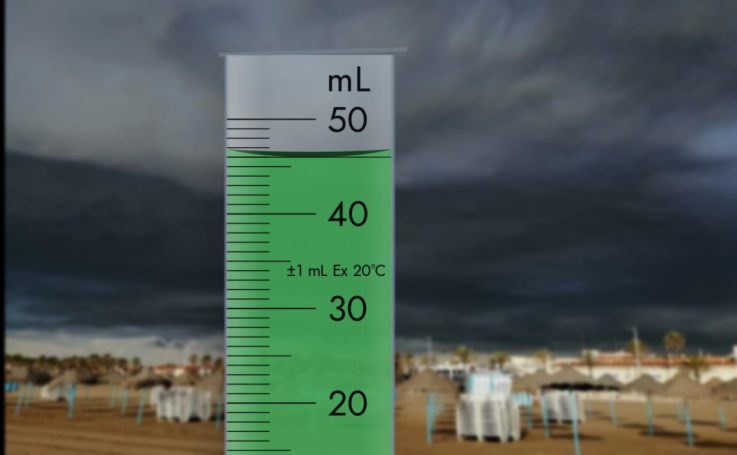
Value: 46 (mL)
